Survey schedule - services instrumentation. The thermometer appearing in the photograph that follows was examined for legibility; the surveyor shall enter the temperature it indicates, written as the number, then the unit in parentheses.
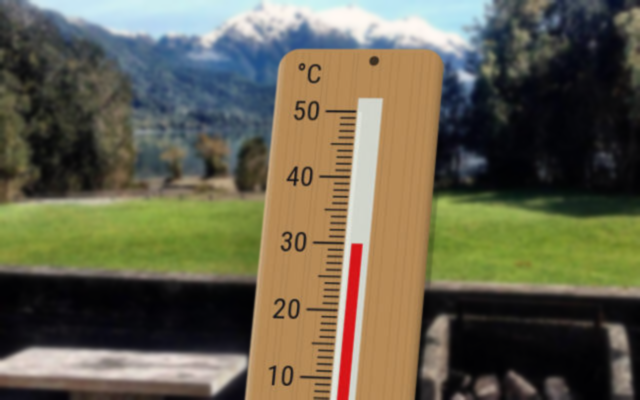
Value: 30 (°C)
